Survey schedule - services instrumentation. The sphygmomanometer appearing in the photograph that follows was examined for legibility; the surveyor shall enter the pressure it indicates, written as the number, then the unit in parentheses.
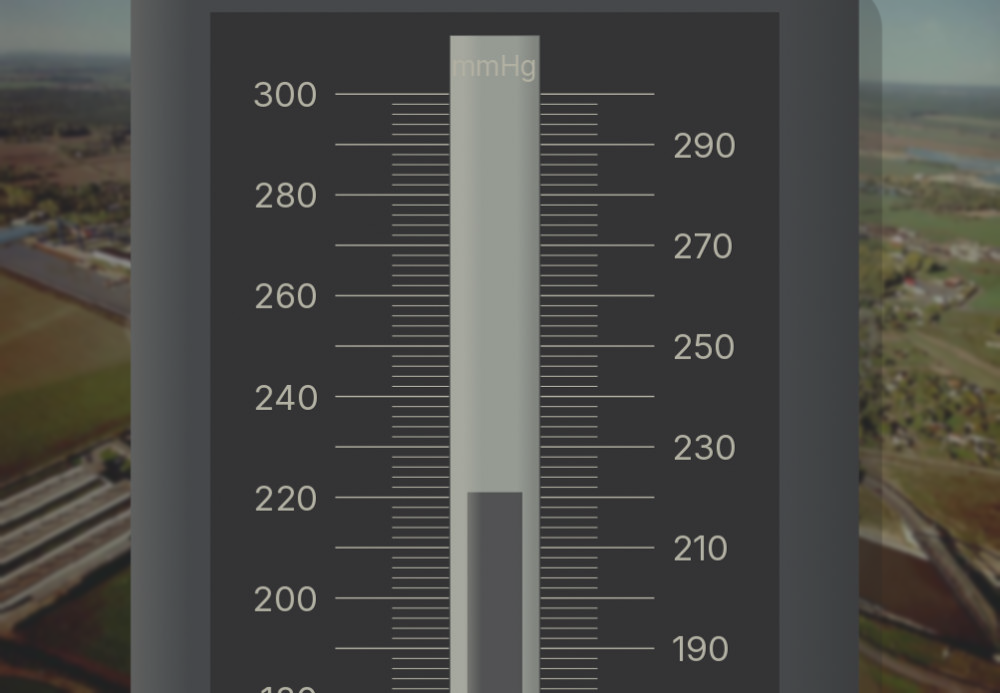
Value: 221 (mmHg)
